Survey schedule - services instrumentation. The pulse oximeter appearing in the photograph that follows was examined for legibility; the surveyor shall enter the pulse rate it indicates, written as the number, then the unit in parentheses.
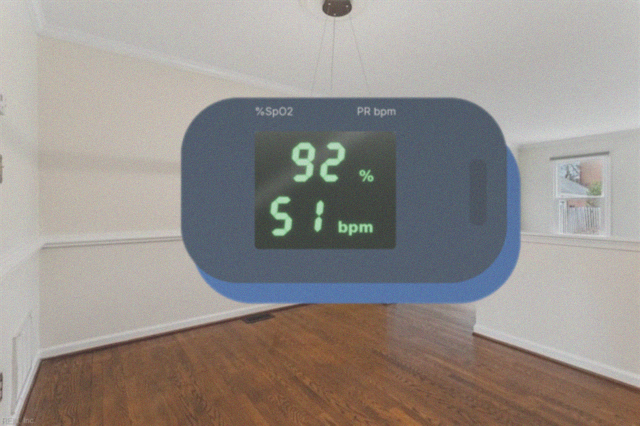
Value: 51 (bpm)
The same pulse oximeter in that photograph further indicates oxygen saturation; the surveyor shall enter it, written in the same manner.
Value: 92 (%)
